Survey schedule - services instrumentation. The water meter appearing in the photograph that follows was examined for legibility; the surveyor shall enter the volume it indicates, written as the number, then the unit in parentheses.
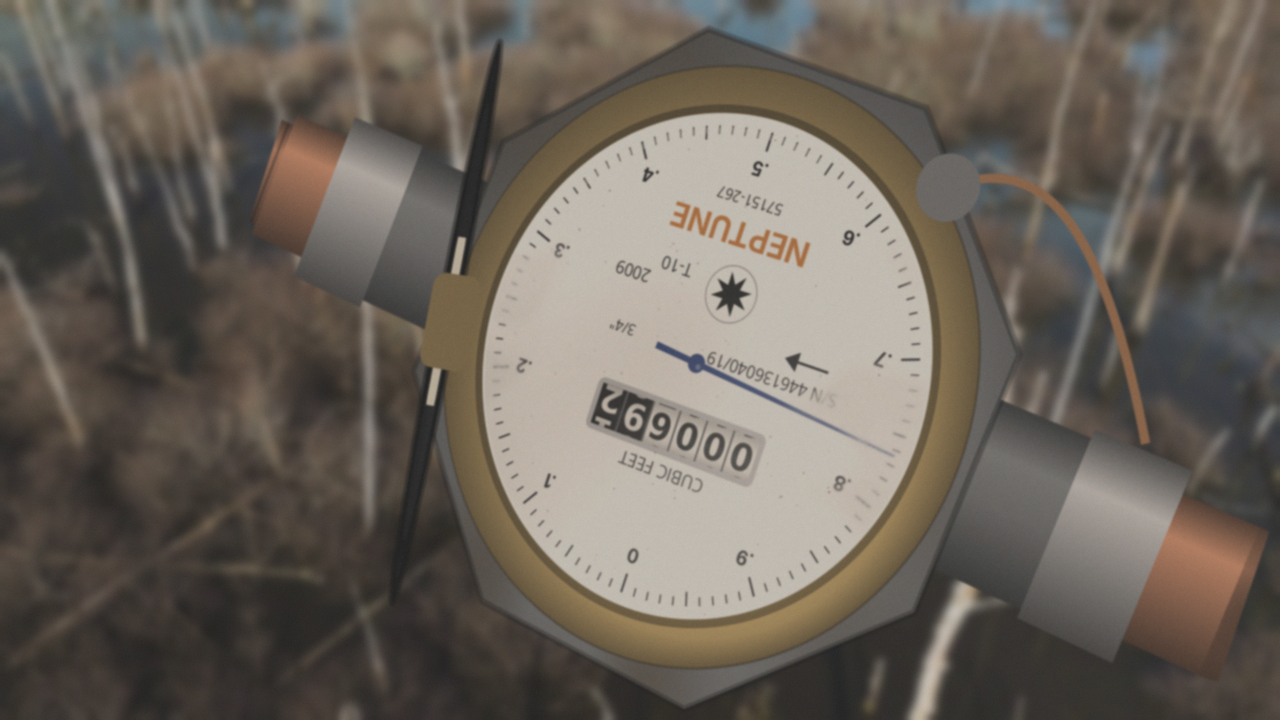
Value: 691.76 (ft³)
